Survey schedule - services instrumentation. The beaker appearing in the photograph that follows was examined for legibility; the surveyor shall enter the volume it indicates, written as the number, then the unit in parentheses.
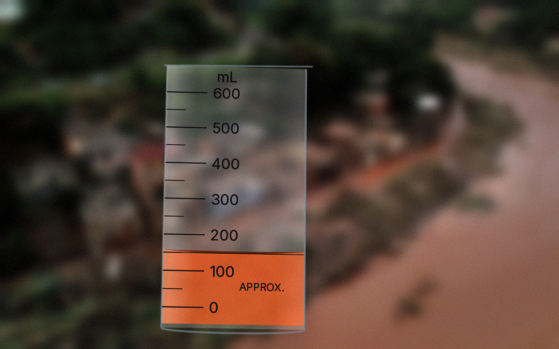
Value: 150 (mL)
